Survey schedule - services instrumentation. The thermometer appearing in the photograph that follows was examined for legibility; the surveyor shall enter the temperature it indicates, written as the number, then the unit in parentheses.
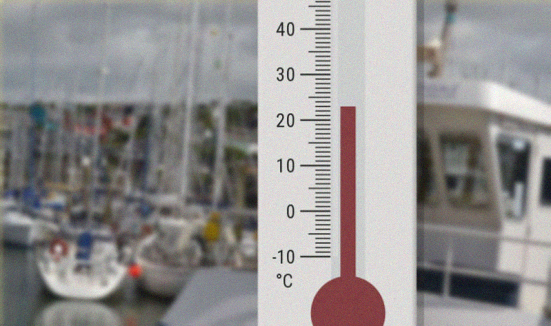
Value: 23 (°C)
